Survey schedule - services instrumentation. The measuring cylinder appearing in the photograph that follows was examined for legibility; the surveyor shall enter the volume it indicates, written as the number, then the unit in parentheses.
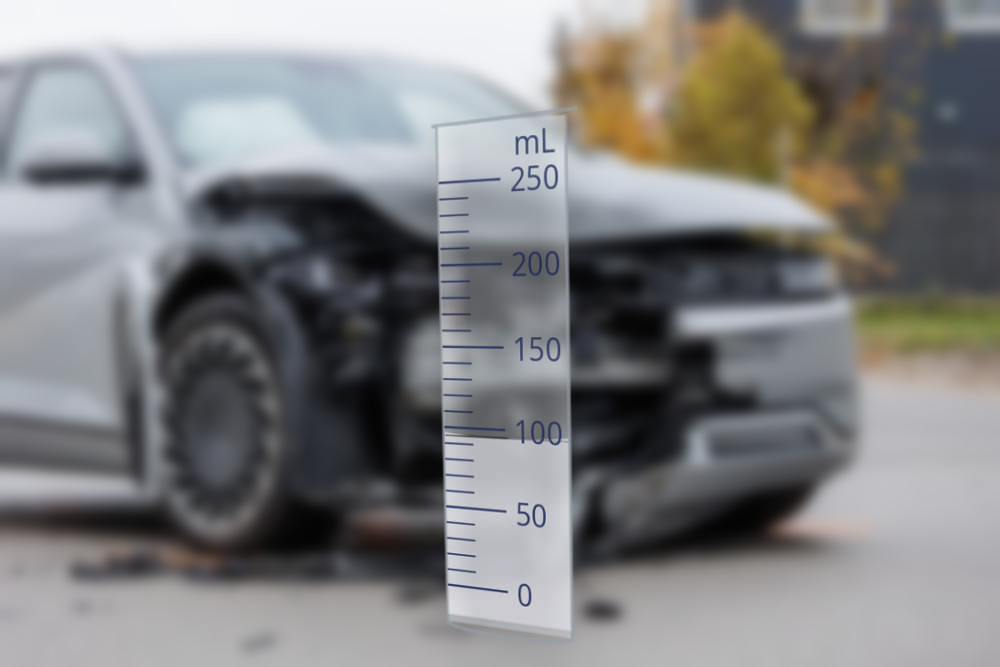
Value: 95 (mL)
